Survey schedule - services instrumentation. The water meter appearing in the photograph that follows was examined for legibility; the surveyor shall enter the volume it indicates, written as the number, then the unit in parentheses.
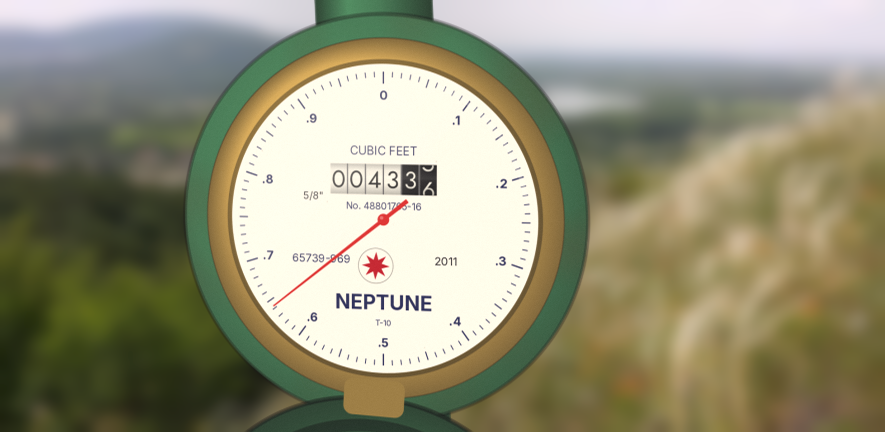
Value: 4335.64 (ft³)
